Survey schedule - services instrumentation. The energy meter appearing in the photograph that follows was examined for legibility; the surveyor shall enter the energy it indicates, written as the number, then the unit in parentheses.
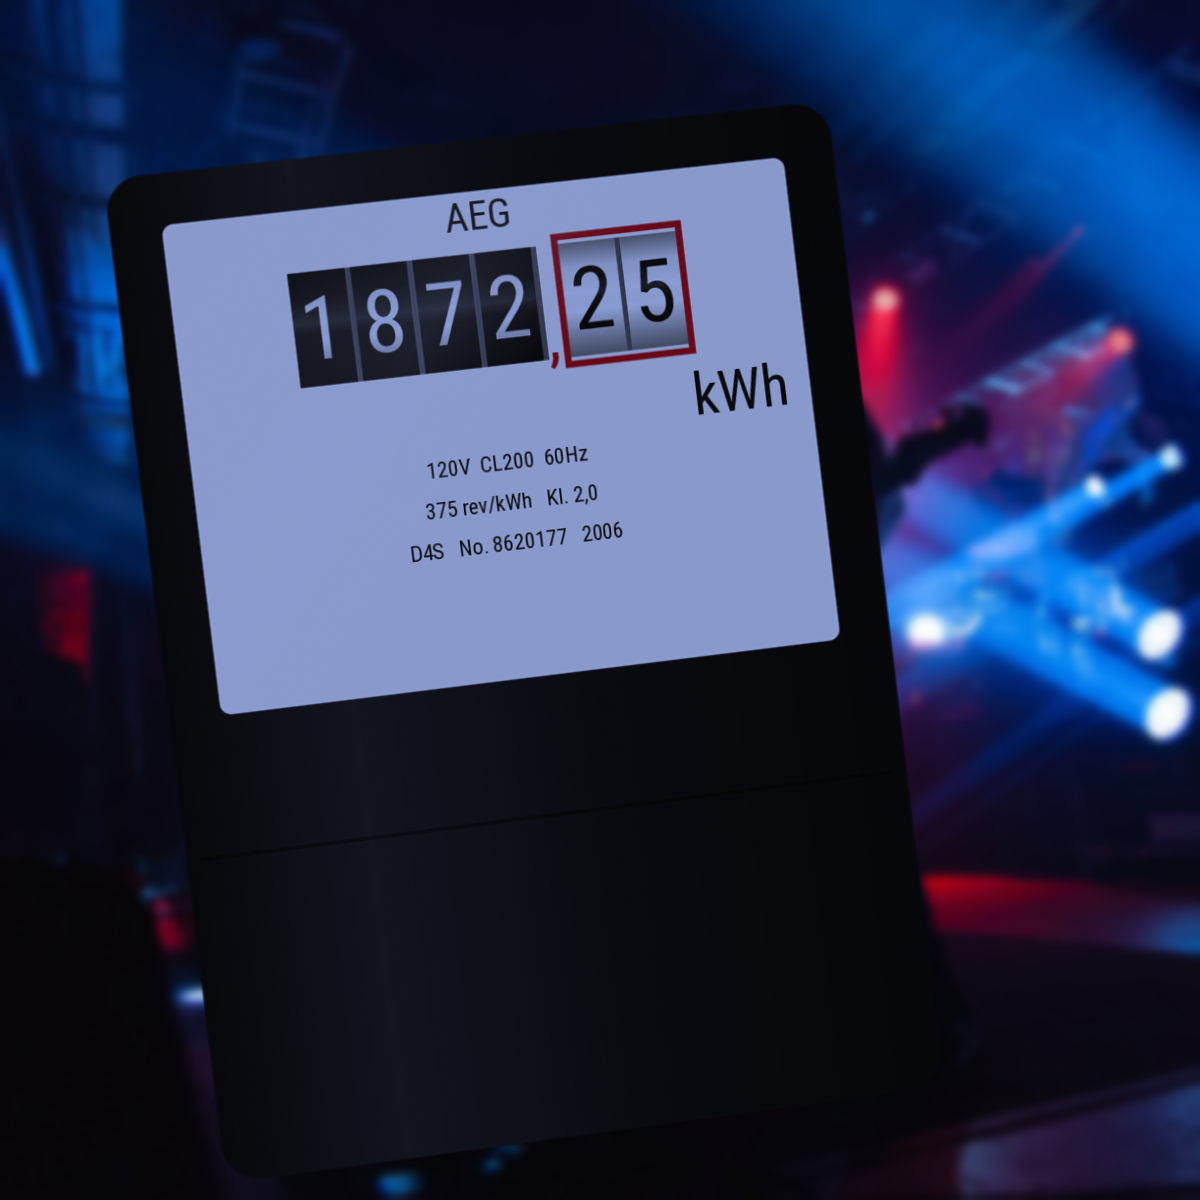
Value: 1872.25 (kWh)
